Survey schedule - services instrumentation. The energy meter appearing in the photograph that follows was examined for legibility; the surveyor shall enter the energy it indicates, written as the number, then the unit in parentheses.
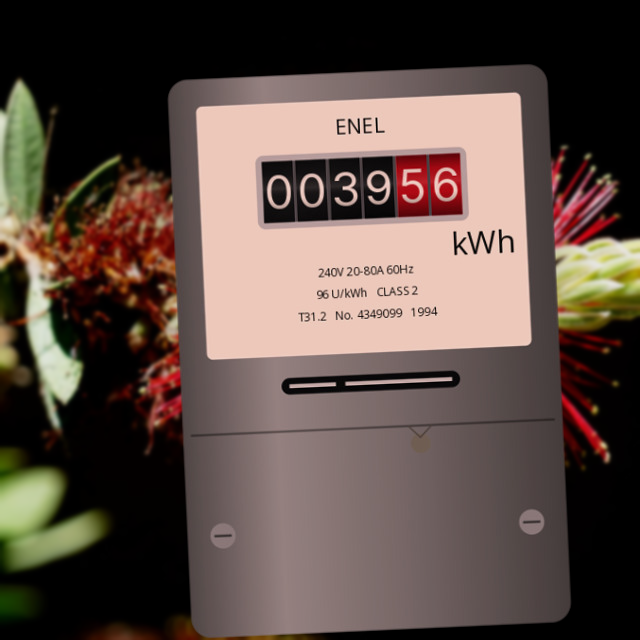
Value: 39.56 (kWh)
